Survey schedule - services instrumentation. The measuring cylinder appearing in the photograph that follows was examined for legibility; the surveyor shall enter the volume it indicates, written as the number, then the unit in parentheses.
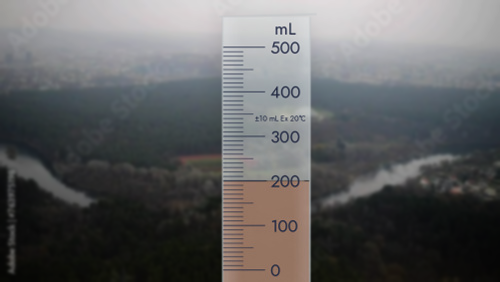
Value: 200 (mL)
